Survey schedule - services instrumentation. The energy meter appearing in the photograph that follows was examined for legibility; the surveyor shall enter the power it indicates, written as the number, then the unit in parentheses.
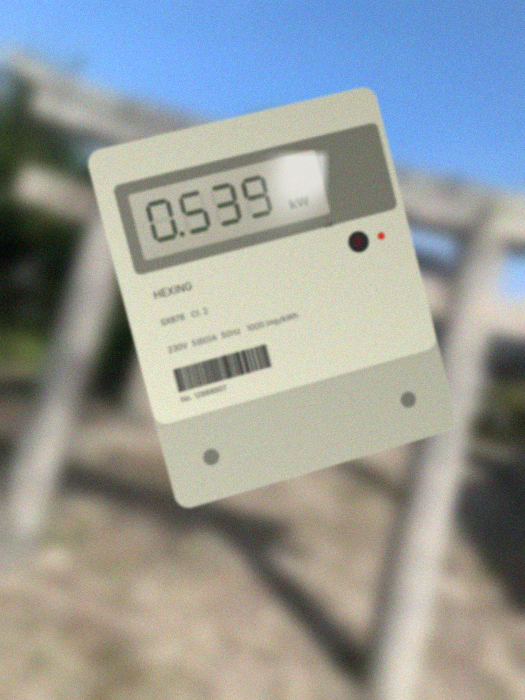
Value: 0.539 (kW)
